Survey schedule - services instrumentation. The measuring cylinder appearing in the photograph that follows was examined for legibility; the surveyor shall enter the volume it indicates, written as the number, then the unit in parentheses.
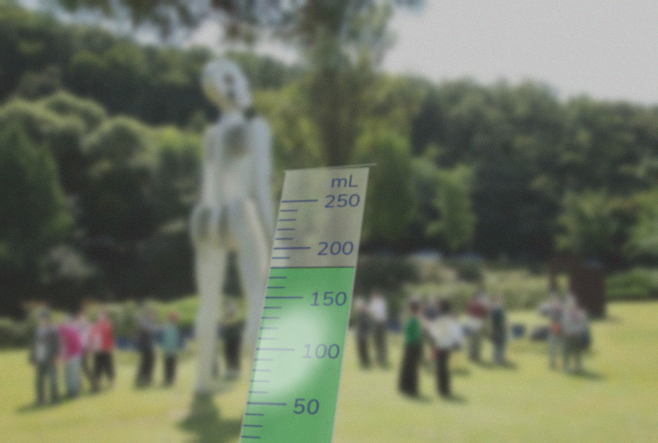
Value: 180 (mL)
